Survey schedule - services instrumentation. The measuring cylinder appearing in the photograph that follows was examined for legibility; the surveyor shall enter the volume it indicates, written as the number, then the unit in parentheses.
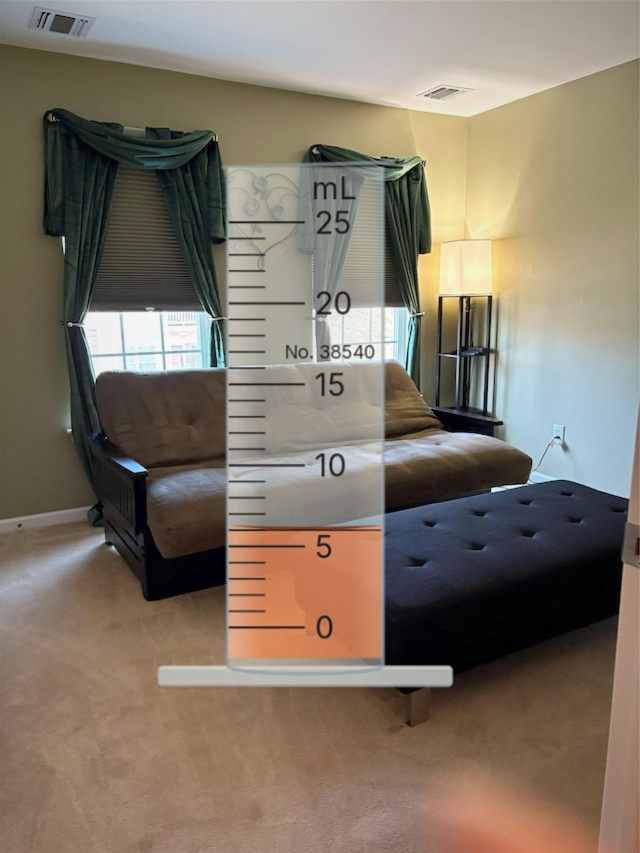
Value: 6 (mL)
